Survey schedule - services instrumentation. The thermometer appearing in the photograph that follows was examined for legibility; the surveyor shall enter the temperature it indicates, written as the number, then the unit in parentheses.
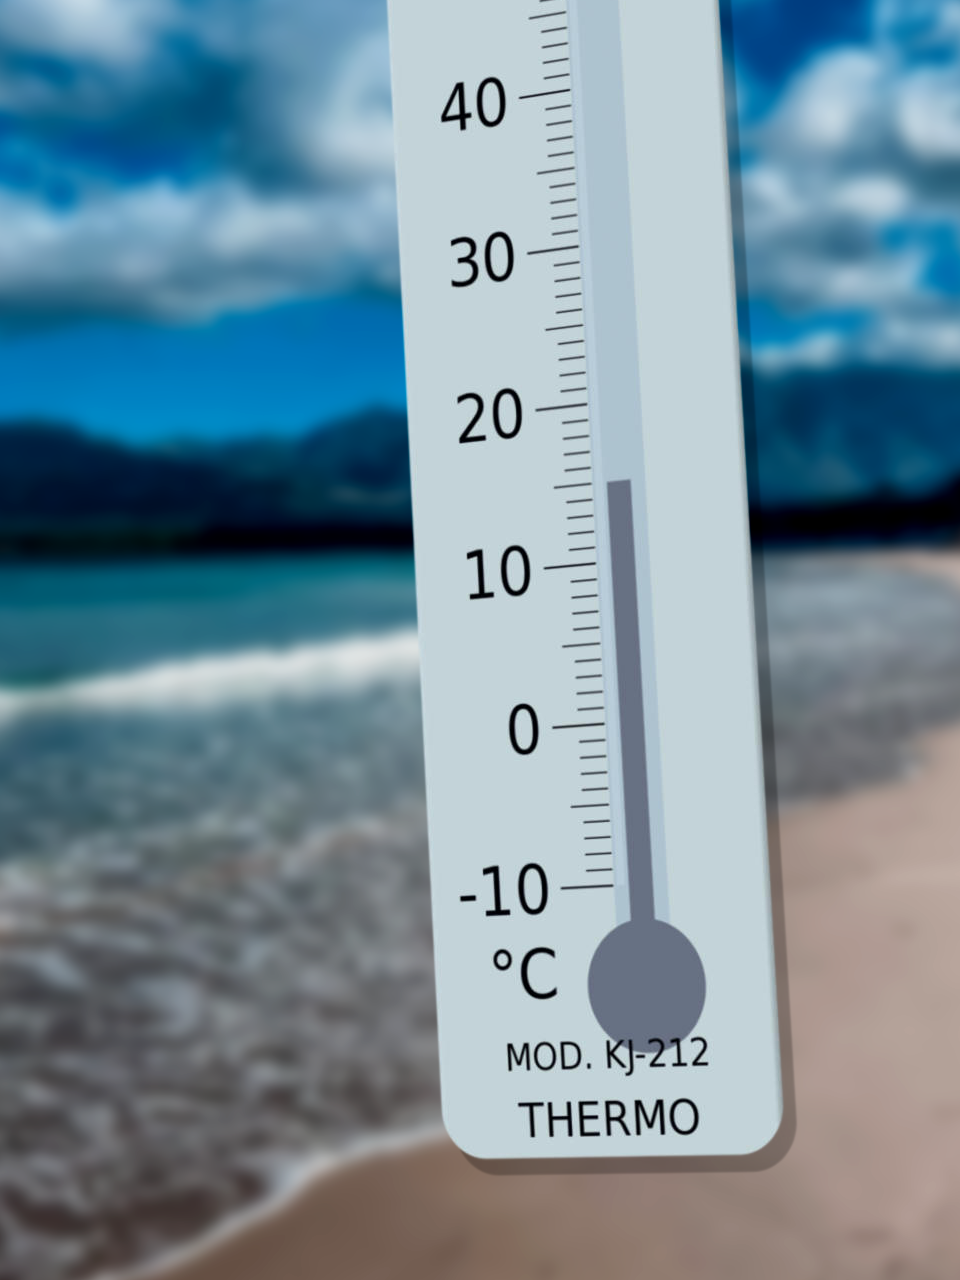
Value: 15 (°C)
